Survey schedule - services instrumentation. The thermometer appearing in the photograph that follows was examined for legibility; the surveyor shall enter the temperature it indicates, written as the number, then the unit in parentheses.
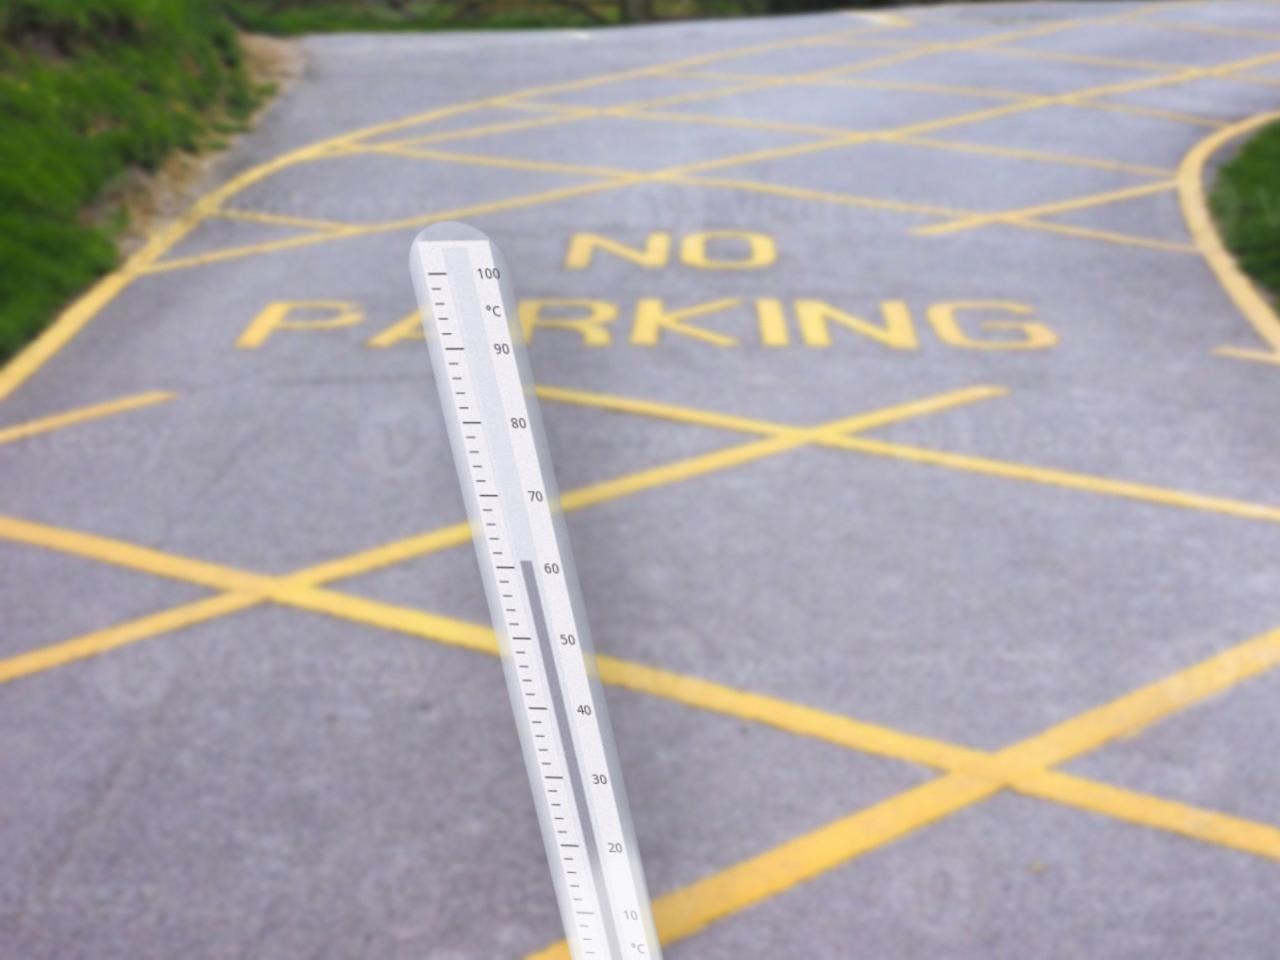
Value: 61 (°C)
